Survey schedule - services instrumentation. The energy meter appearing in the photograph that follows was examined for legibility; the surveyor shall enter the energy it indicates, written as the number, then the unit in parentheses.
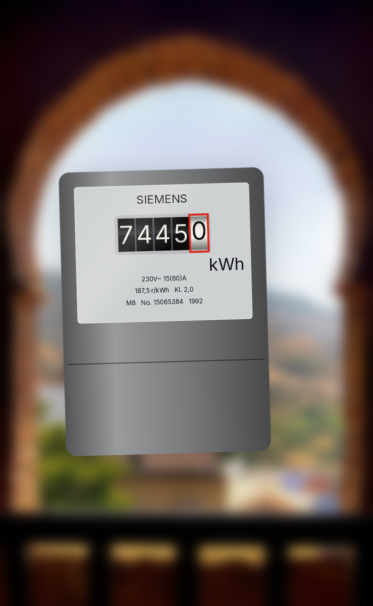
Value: 7445.0 (kWh)
